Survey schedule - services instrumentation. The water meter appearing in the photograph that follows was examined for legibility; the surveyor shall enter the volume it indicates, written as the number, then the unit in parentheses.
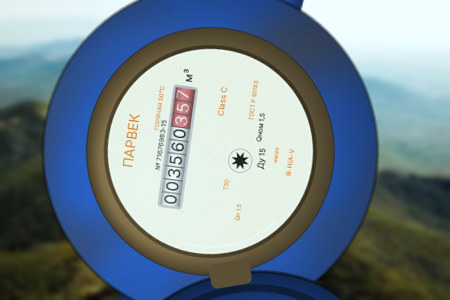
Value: 3560.357 (m³)
